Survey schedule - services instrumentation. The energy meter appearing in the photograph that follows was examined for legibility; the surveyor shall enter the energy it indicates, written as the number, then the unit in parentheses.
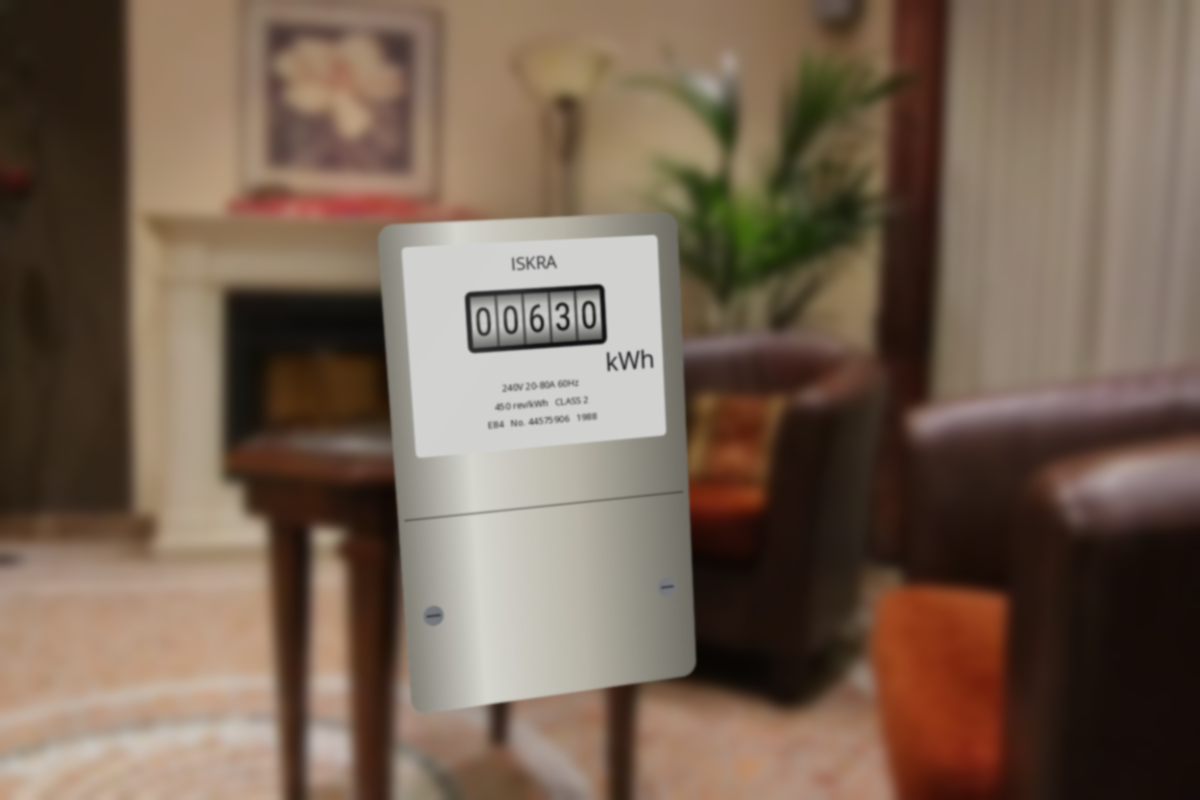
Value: 630 (kWh)
